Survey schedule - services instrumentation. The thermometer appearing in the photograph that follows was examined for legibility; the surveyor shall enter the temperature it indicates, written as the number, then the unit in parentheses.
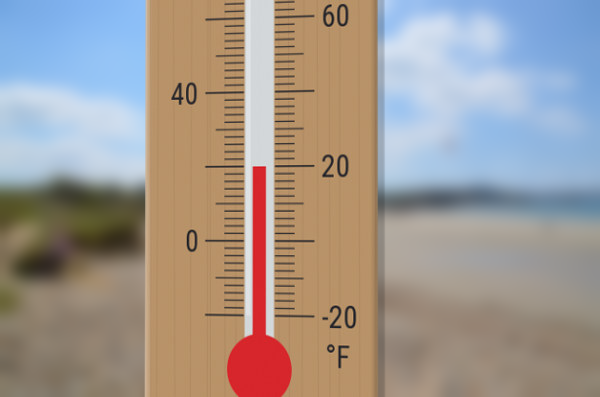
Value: 20 (°F)
